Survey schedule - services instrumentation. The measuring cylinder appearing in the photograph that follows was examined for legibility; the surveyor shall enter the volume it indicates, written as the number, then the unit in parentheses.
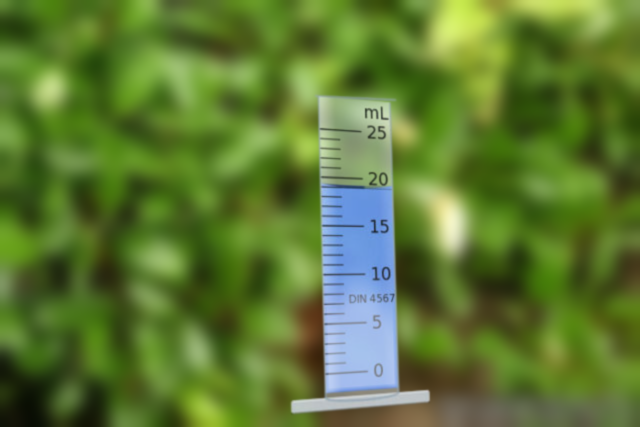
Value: 19 (mL)
